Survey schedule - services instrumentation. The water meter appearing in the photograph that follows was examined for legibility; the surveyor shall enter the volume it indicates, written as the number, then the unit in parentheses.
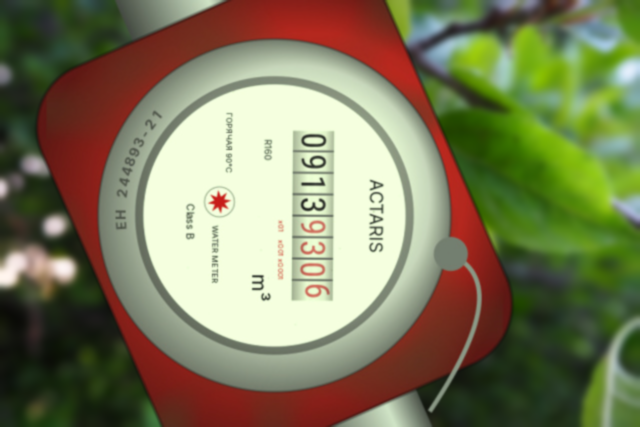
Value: 913.9306 (m³)
